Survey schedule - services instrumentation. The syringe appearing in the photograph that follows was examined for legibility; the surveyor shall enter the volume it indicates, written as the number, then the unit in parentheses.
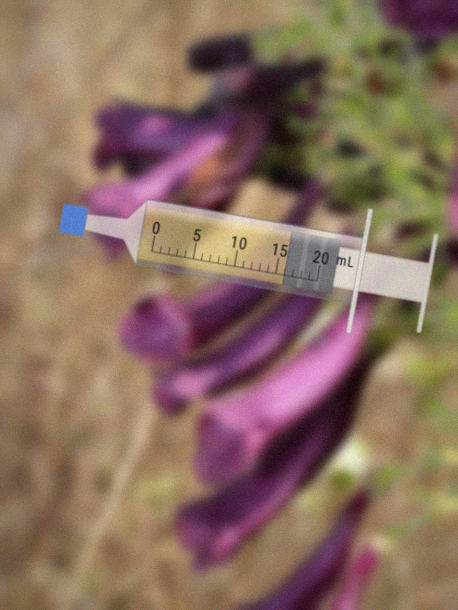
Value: 16 (mL)
